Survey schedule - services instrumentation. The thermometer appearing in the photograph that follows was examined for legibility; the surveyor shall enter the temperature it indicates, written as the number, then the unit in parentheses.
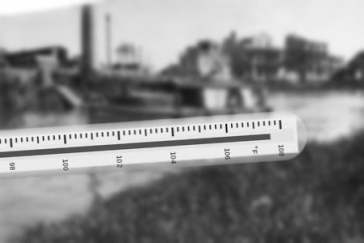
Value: 107.6 (°F)
